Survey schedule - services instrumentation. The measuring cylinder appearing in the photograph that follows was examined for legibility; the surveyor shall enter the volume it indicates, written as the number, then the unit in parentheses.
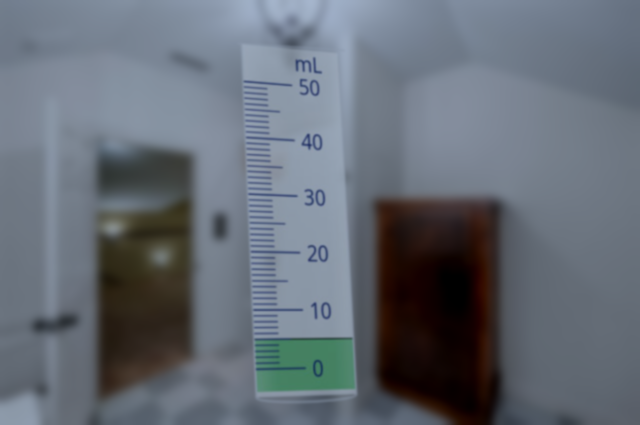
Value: 5 (mL)
